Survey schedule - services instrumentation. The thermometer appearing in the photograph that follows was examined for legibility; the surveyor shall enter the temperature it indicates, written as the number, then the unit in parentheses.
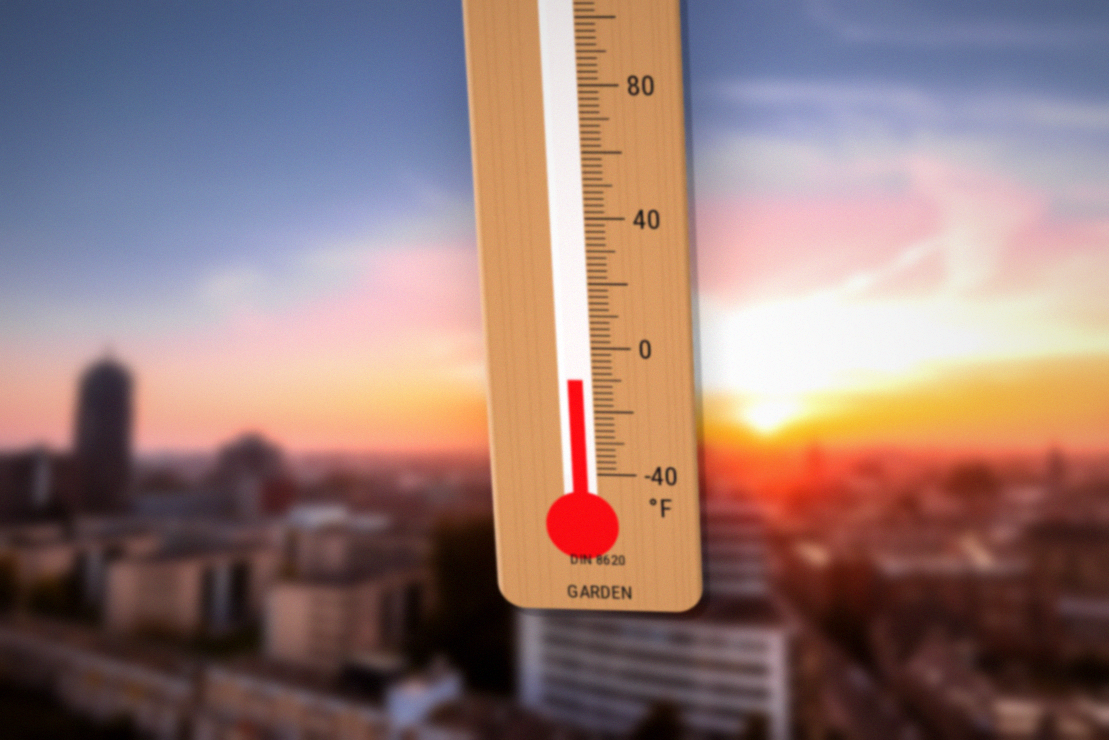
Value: -10 (°F)
